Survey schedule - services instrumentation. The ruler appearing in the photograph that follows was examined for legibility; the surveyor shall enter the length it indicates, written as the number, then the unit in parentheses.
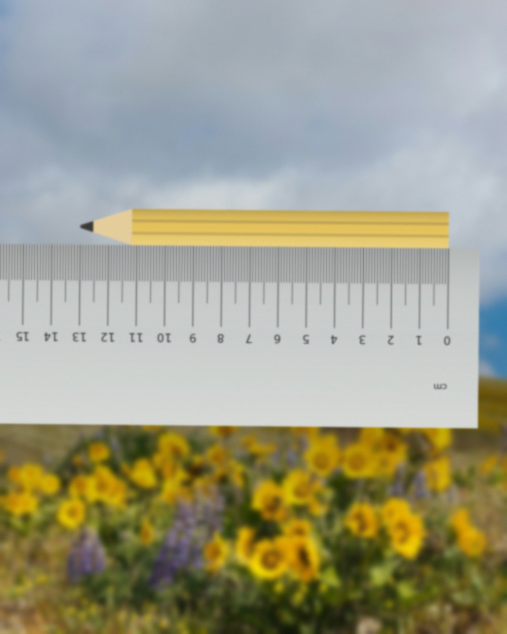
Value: 13 (cm)
